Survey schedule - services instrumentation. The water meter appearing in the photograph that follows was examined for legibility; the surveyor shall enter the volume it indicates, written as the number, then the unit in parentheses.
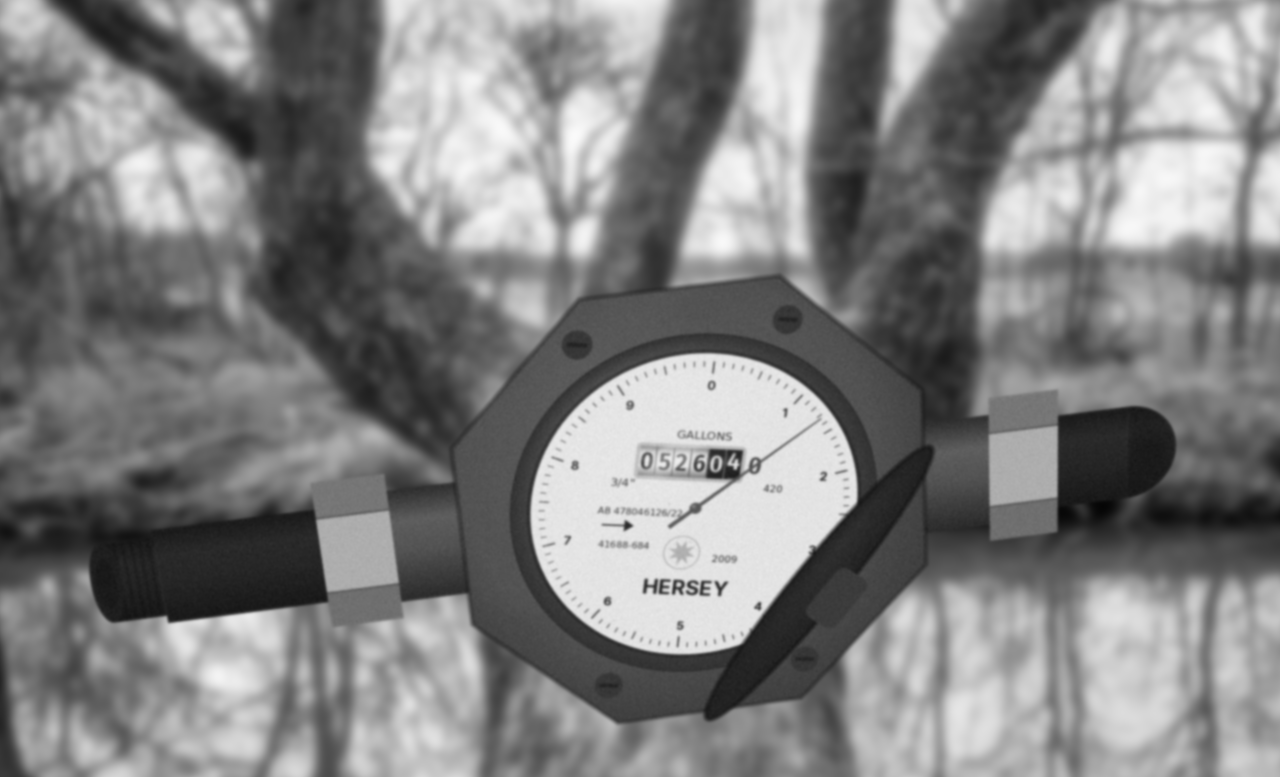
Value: 526041.3 (gal)
